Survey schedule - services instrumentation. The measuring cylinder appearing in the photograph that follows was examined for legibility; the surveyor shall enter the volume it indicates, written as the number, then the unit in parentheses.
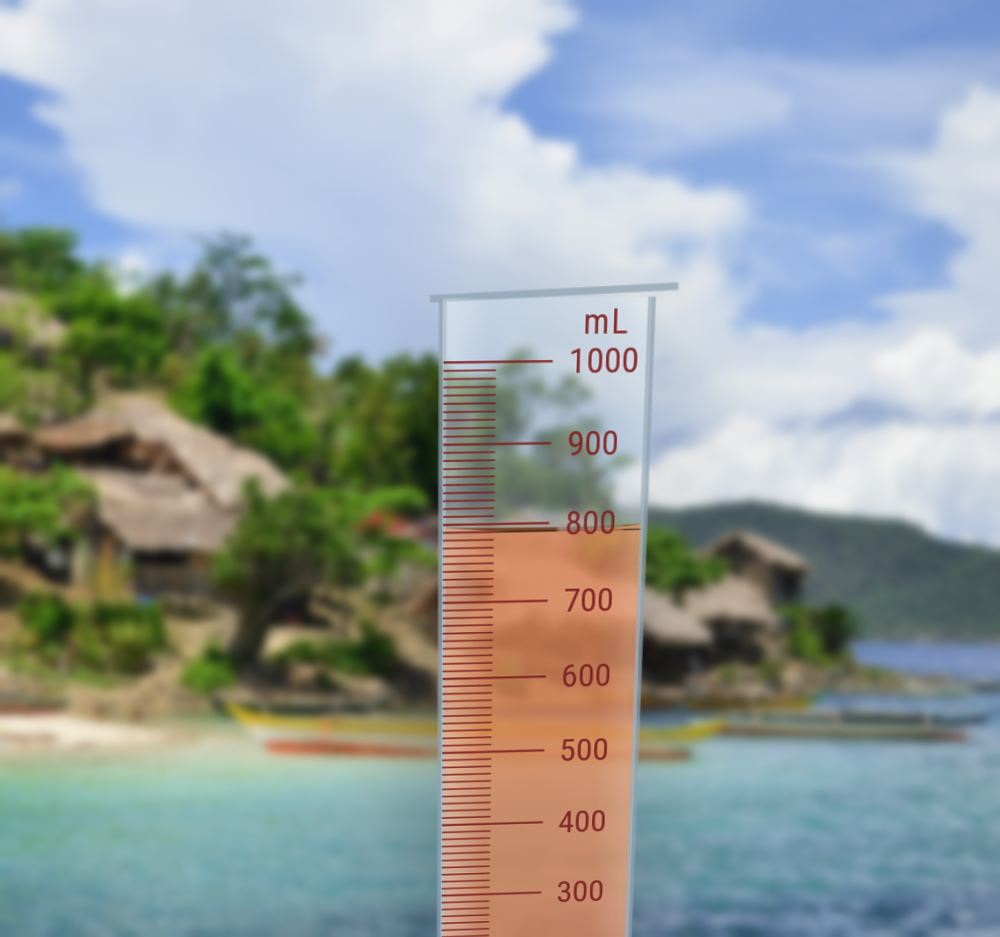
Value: 790 (mL)
